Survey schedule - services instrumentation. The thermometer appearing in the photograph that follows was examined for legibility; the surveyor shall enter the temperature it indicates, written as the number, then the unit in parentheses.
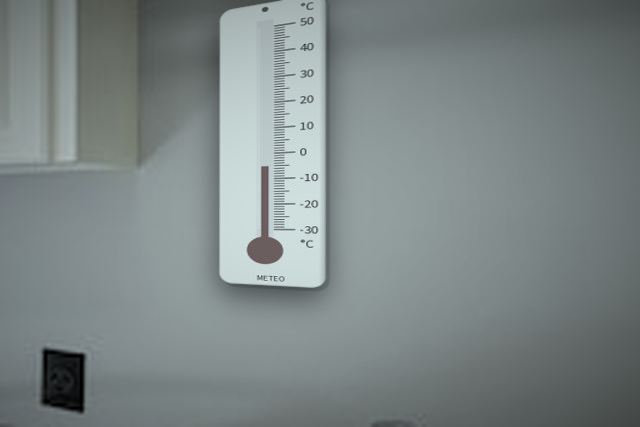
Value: -5 (°C)
